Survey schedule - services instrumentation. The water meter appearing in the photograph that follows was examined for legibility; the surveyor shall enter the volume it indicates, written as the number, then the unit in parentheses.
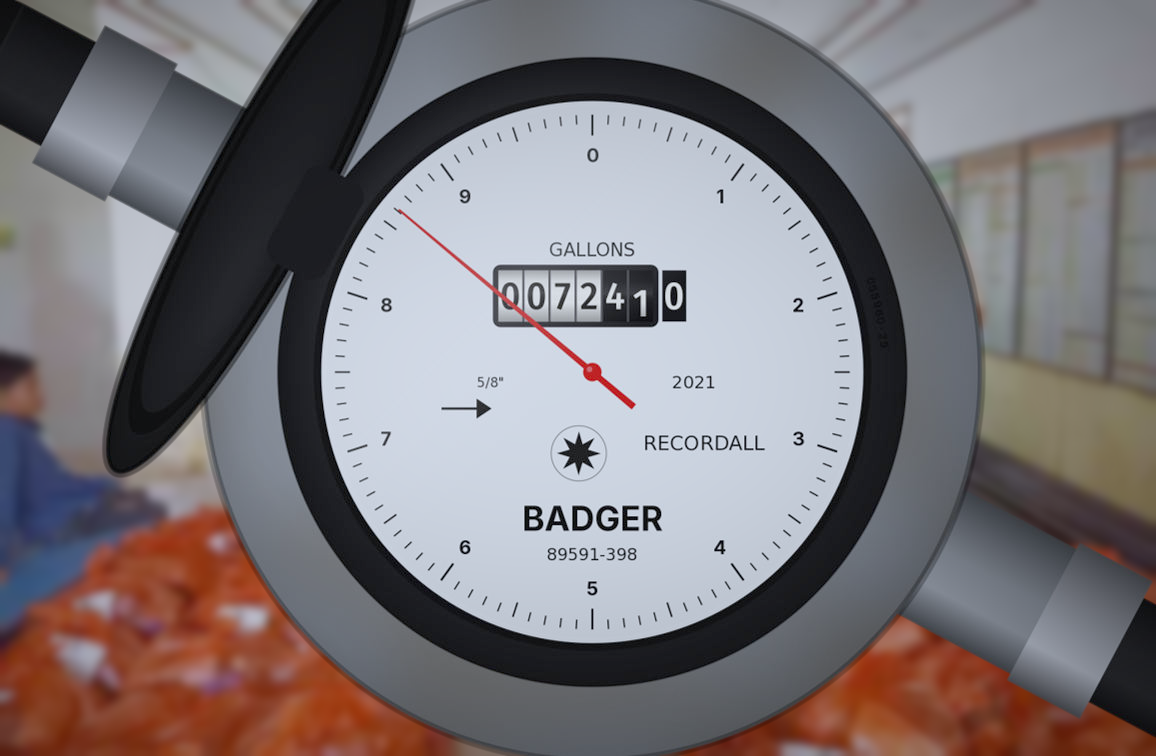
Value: 72408.6 (gal)
